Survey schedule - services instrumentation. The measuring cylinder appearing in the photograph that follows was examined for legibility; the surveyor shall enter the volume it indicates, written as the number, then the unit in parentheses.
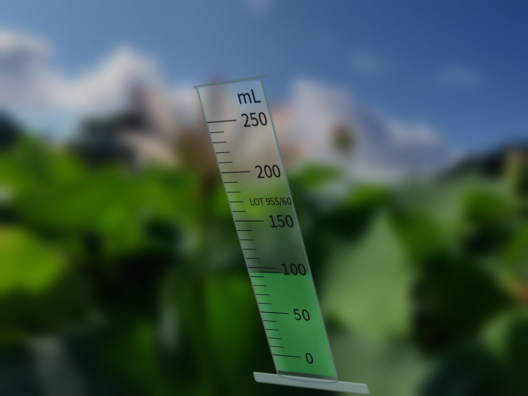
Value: 95 (mL)
